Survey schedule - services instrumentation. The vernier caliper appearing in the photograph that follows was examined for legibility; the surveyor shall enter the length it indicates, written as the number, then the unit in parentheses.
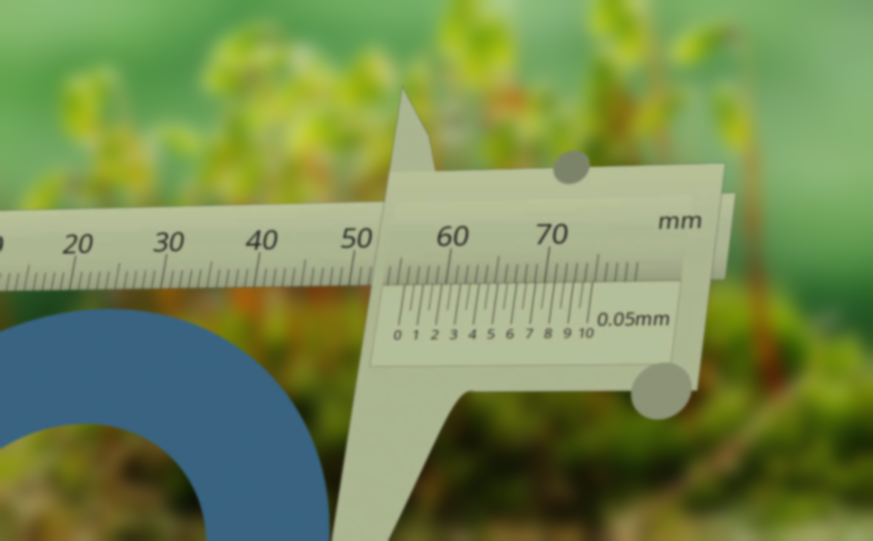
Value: 55.8 (mm)
